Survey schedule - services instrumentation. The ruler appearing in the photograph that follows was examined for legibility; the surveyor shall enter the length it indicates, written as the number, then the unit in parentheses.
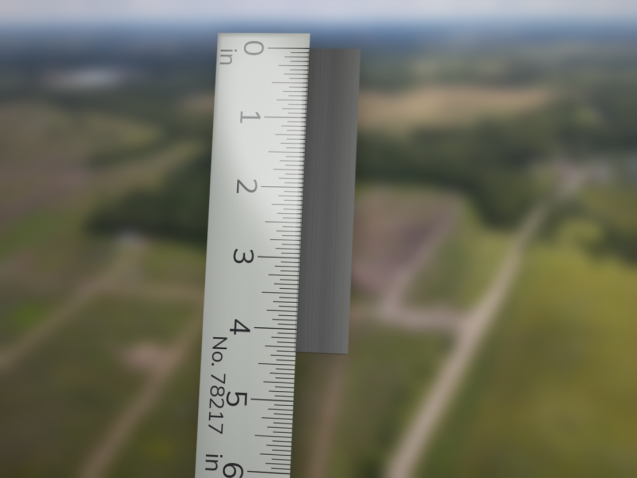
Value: 4.3125 (in)
